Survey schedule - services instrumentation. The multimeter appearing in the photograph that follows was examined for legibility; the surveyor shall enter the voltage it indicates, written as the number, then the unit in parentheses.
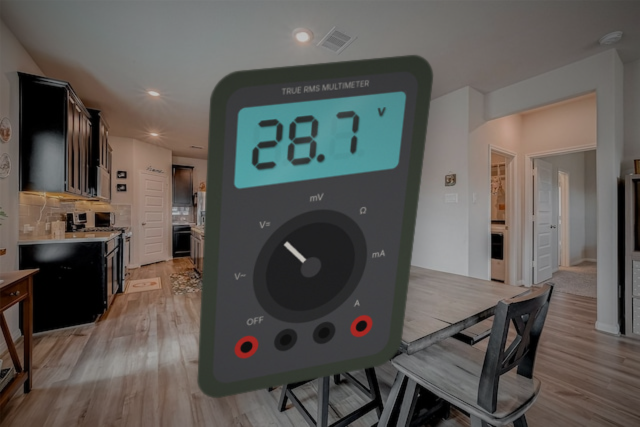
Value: 28.7 (V)
